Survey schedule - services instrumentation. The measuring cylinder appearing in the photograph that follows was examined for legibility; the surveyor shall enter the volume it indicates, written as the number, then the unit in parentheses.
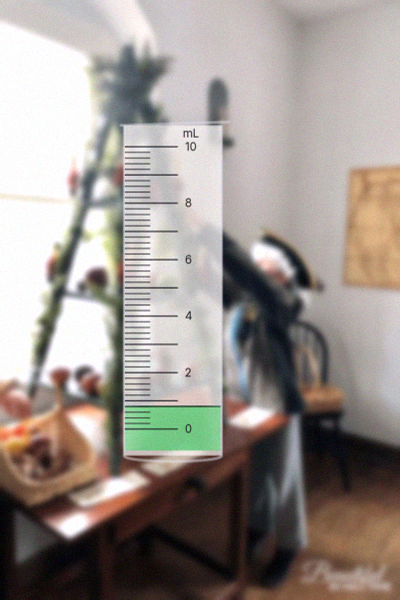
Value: 0.8 (mL)
